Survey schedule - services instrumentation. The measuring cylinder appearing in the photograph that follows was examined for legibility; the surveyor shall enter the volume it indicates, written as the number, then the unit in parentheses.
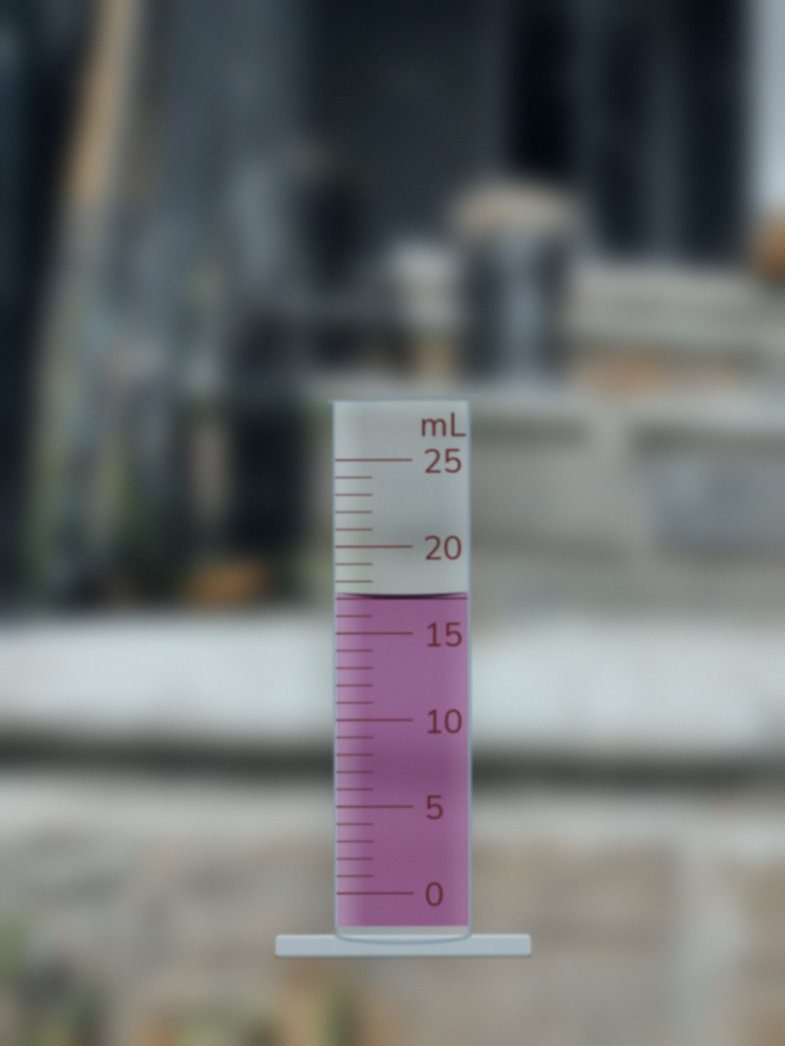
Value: 17 (mL)
